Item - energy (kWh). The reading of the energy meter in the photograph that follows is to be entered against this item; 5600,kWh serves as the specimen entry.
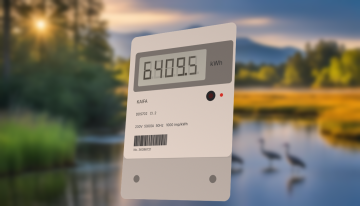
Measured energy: 6409.5,kWh
